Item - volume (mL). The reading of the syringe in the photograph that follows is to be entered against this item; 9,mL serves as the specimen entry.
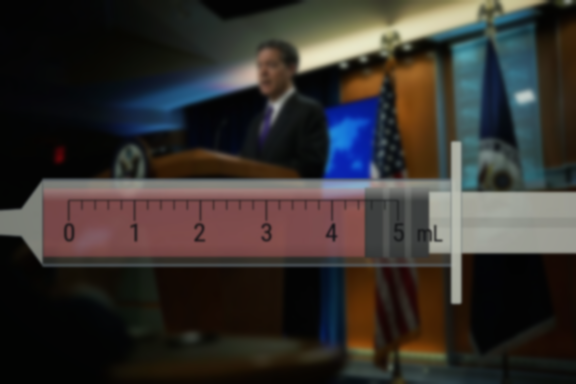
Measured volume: 4.5,mL
